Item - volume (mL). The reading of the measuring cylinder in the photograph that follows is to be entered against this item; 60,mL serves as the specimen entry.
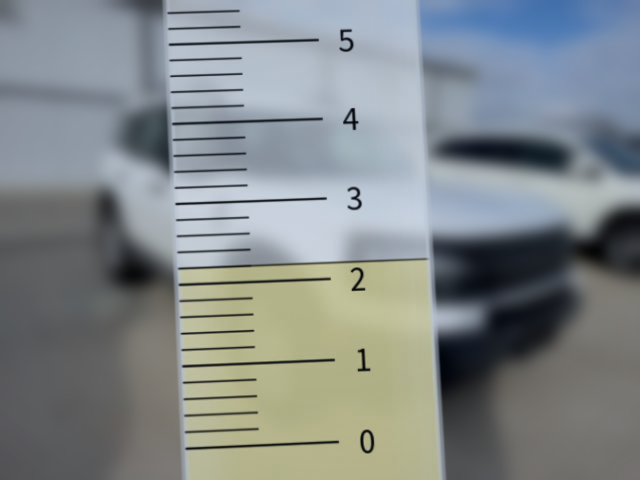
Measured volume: 2.2,mL
